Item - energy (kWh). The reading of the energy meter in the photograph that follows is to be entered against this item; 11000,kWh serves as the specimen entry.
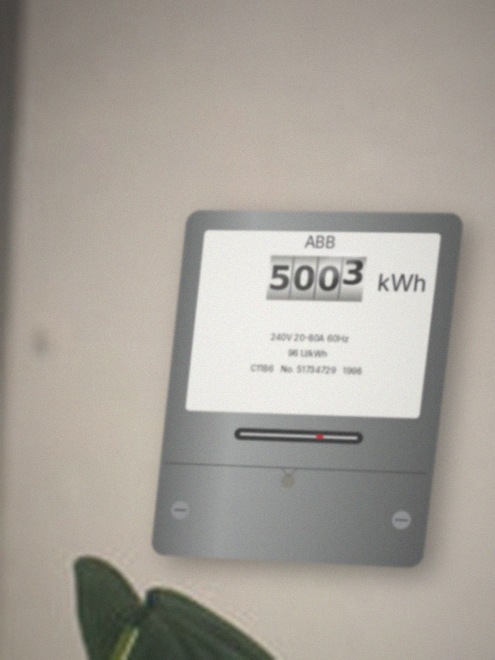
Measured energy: 5003,kWh
